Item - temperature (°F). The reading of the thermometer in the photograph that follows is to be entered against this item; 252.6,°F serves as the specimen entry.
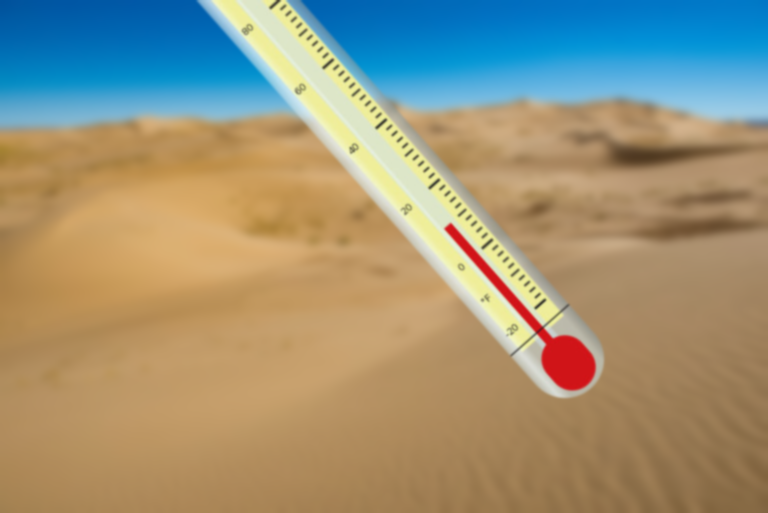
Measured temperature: 10,°F
